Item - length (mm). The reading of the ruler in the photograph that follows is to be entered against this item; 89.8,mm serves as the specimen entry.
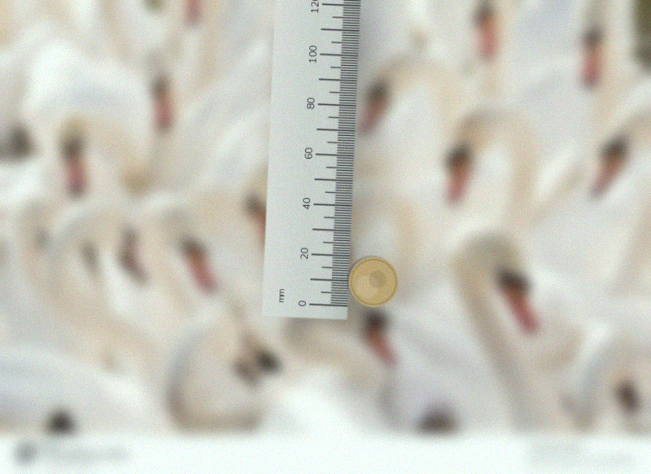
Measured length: 20,mm
